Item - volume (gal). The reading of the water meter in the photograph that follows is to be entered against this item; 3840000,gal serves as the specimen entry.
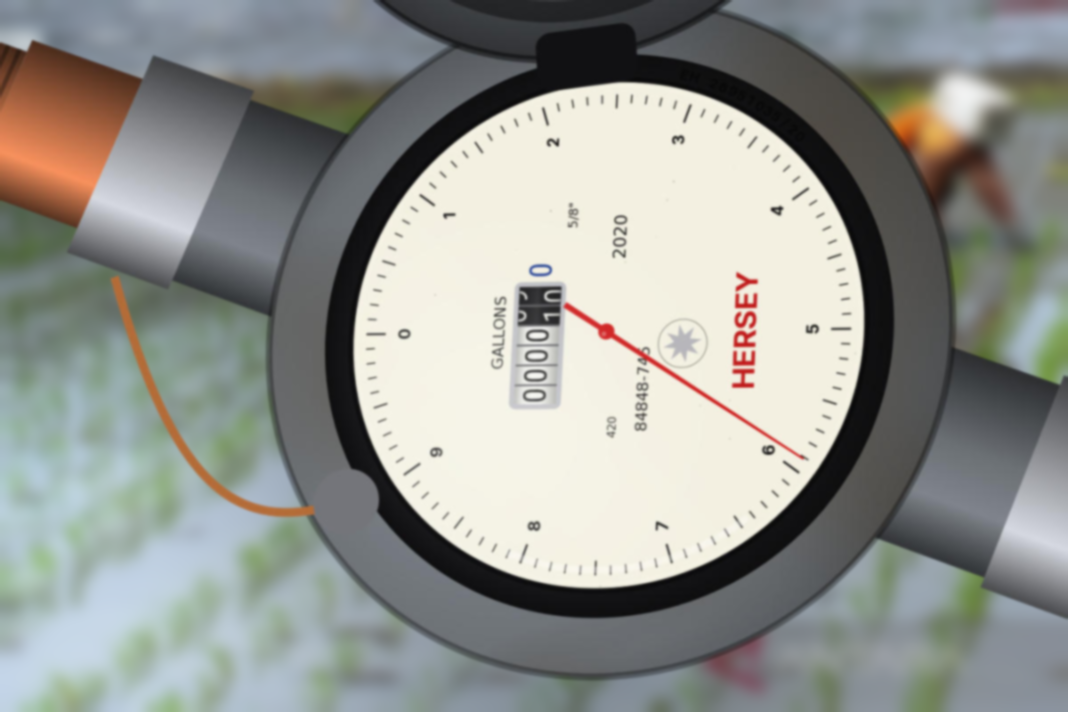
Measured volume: 95.9,gal
